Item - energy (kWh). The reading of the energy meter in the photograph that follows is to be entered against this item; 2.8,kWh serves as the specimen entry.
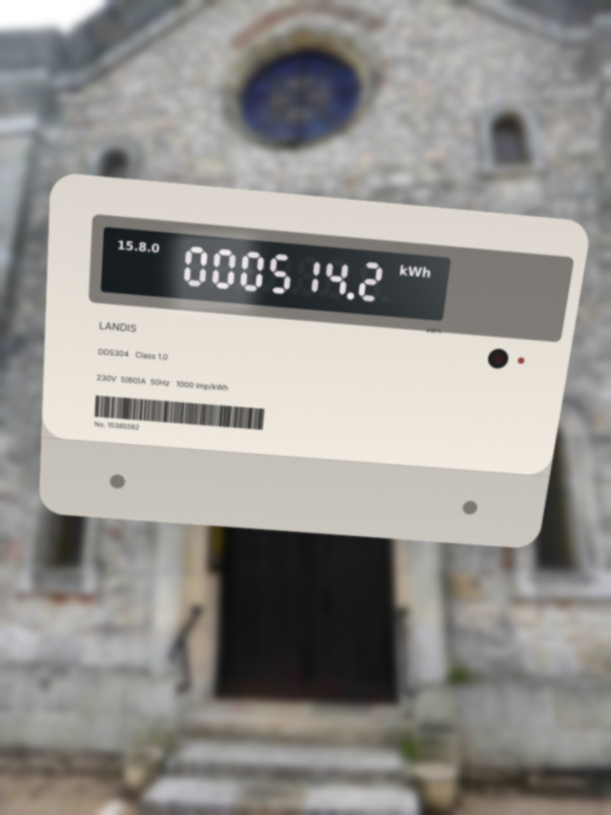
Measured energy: 514.2,kWh
